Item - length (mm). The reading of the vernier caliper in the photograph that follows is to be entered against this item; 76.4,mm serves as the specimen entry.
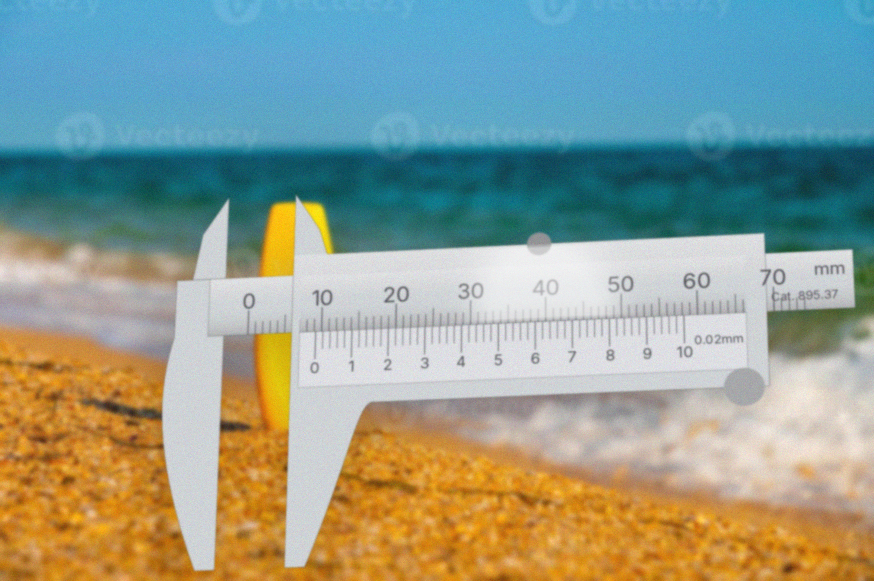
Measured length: 9.2,mm
